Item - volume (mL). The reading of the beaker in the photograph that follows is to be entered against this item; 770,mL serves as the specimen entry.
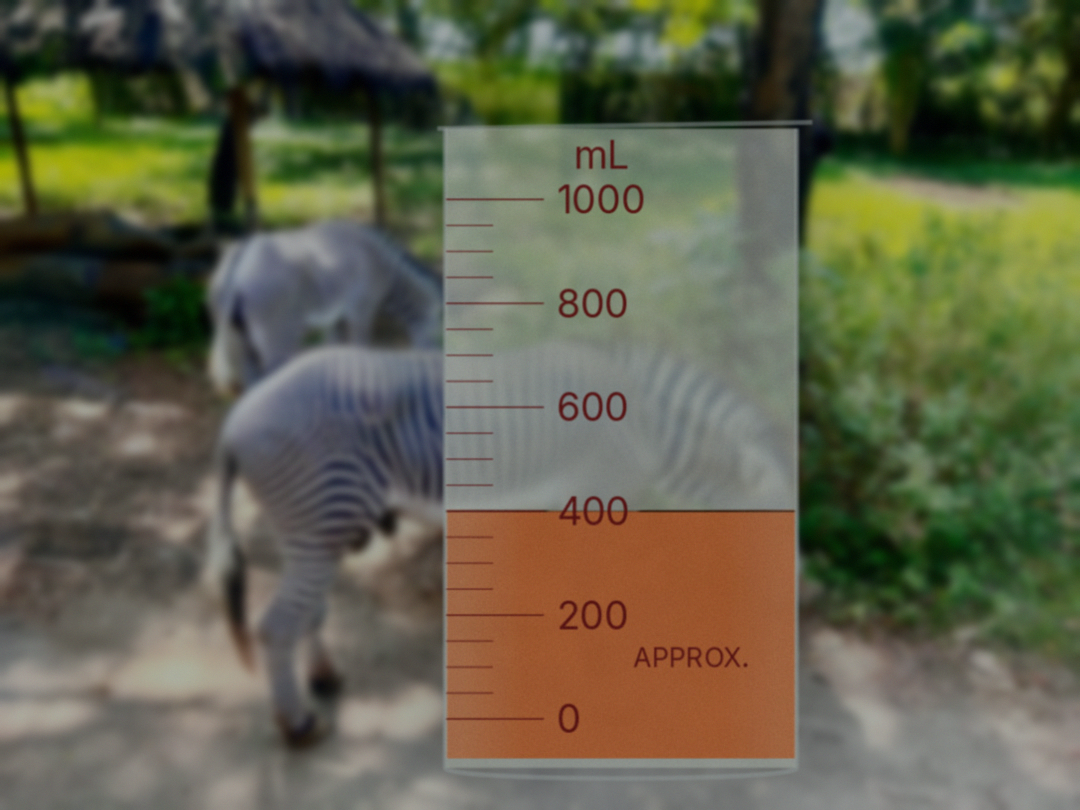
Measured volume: 400,mL
